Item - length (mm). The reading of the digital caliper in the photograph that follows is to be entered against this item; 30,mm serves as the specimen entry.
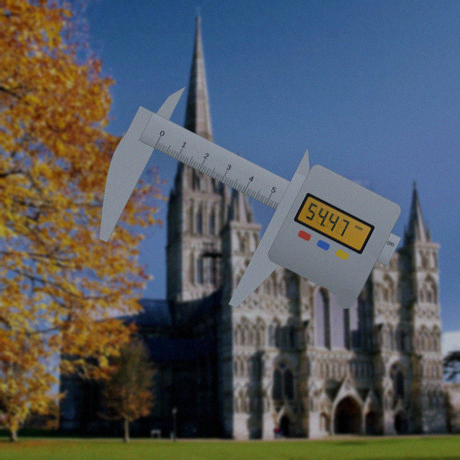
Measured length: 54.47,mm
